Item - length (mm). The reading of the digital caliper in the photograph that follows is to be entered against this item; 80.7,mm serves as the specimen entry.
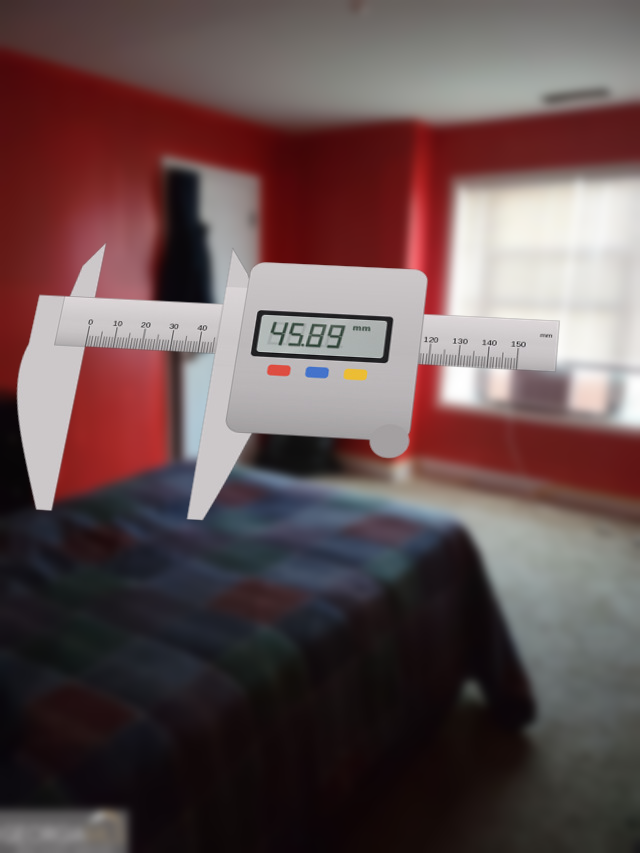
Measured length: 45.89,mm
